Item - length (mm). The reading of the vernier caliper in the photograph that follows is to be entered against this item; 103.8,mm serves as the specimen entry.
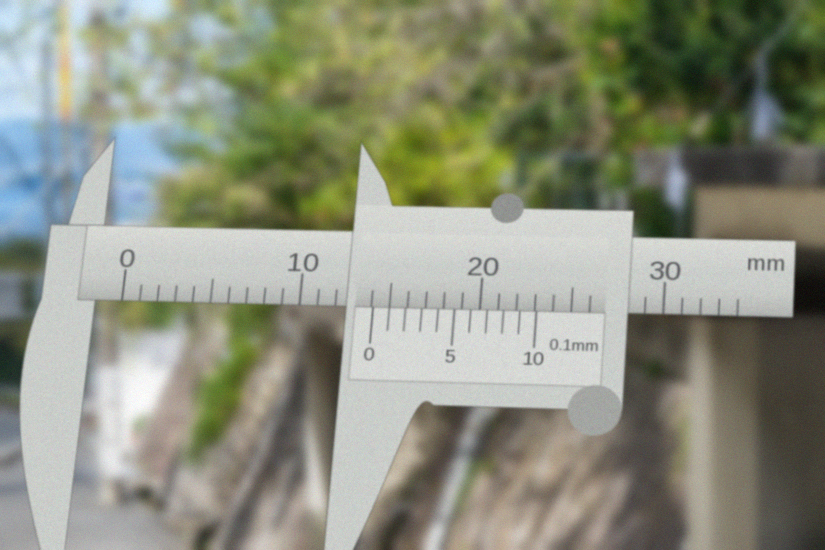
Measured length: 14.1,mm
